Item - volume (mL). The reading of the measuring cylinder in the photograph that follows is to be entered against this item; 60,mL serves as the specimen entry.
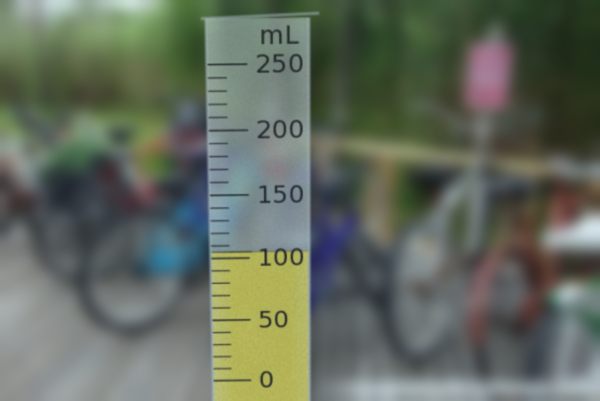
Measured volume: 105,mL
